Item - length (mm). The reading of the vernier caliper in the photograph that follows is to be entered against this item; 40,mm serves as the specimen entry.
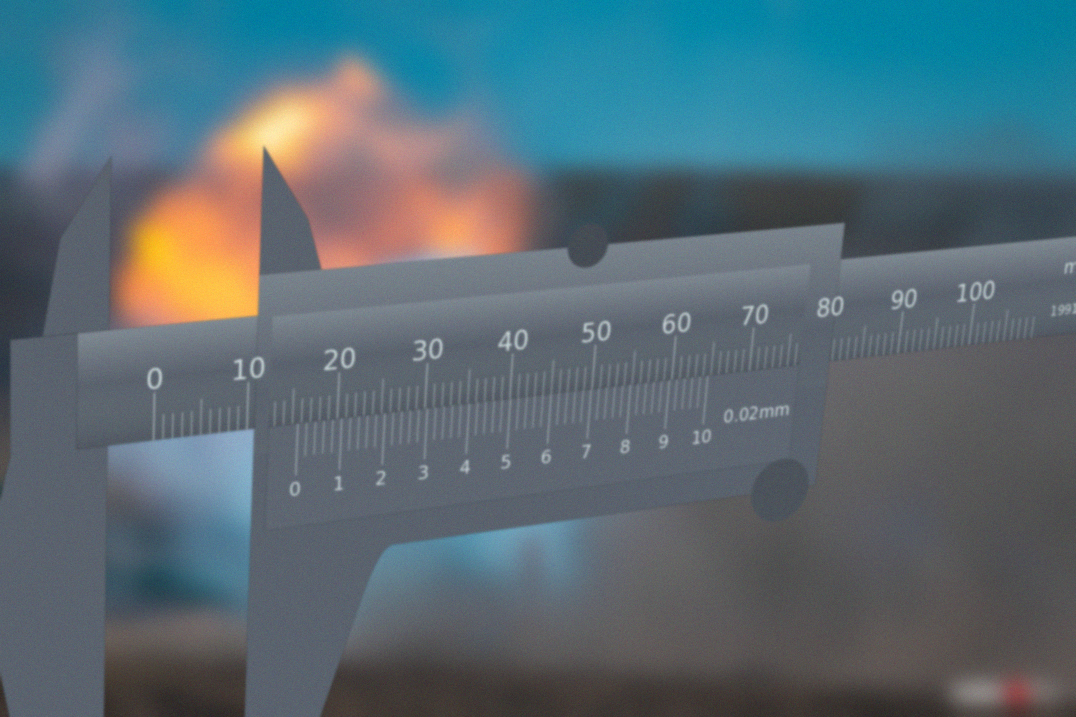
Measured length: 15.6,mm
